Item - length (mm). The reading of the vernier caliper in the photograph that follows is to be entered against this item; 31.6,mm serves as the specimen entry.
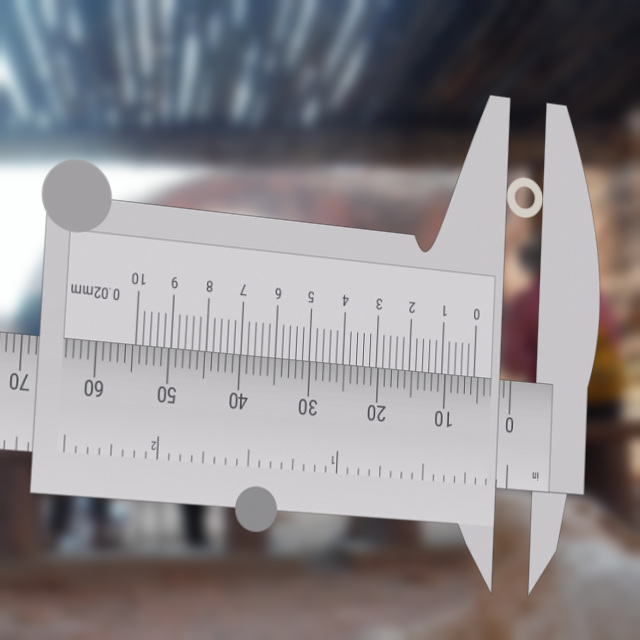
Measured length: 5.6,mm
